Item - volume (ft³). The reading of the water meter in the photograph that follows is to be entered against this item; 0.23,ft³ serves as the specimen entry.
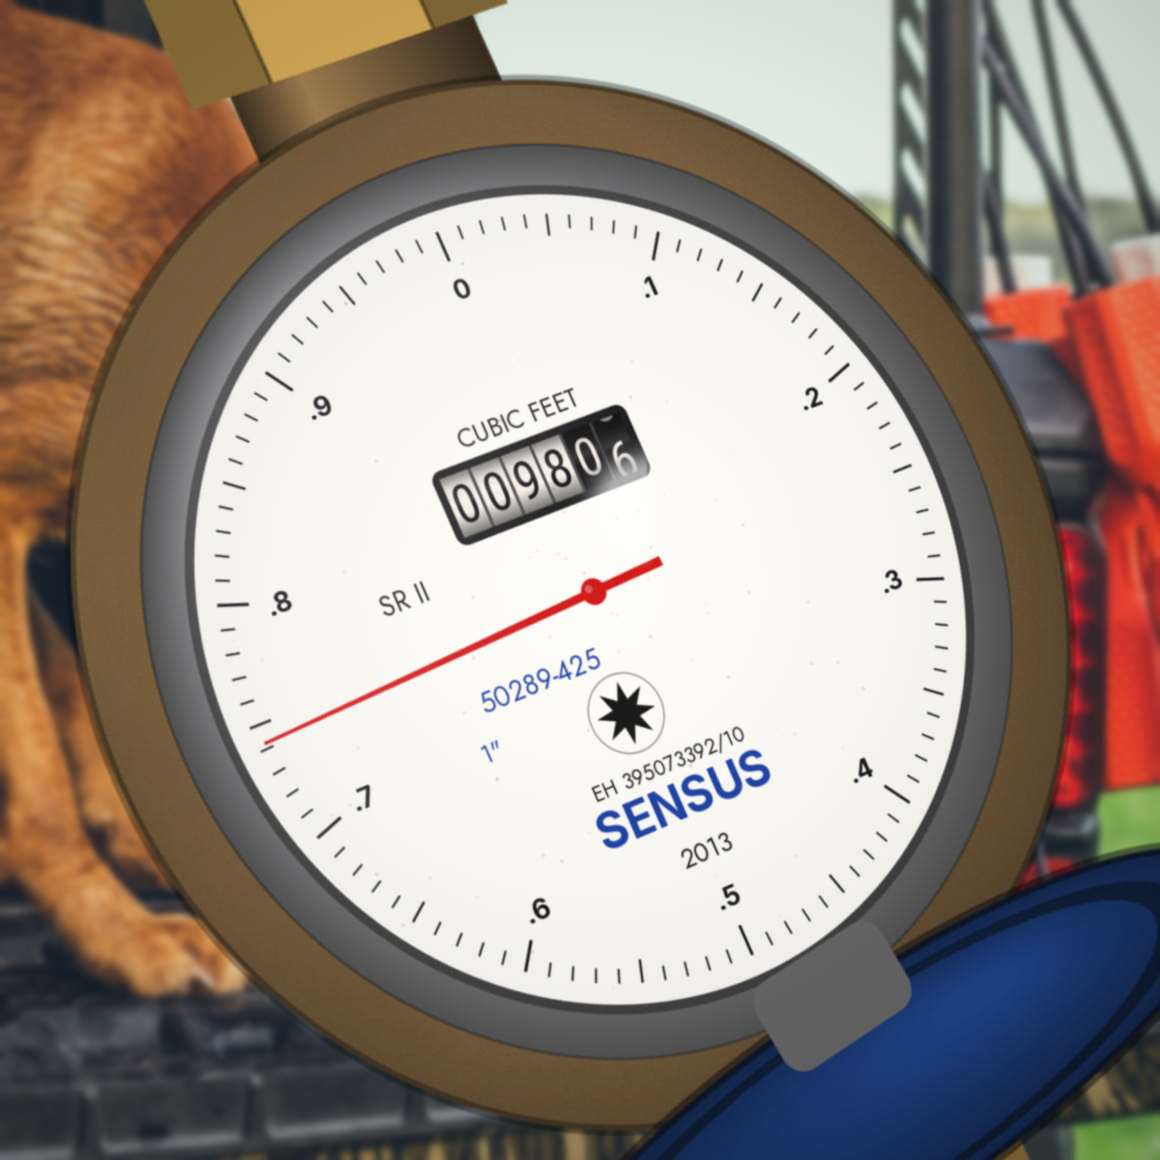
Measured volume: 9805.74,ft³
